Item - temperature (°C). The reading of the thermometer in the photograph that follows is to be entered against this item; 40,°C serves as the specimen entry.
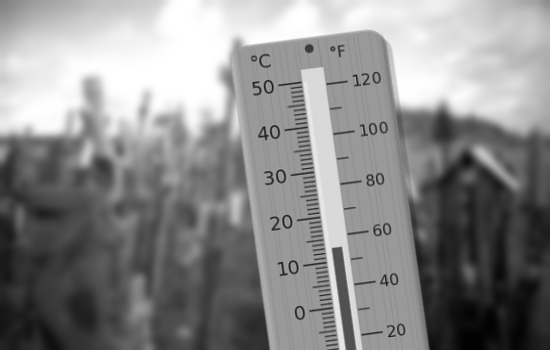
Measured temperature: 13,°C
